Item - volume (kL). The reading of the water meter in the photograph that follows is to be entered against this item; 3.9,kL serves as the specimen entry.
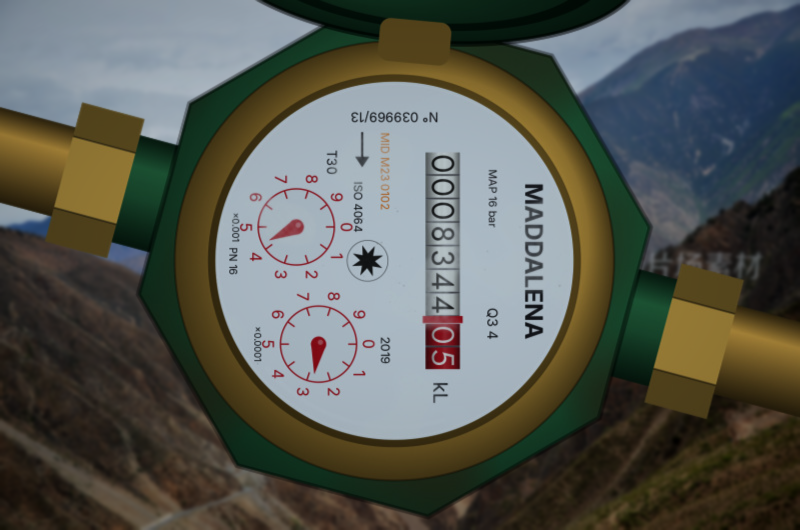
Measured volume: 8344.0542,kL
